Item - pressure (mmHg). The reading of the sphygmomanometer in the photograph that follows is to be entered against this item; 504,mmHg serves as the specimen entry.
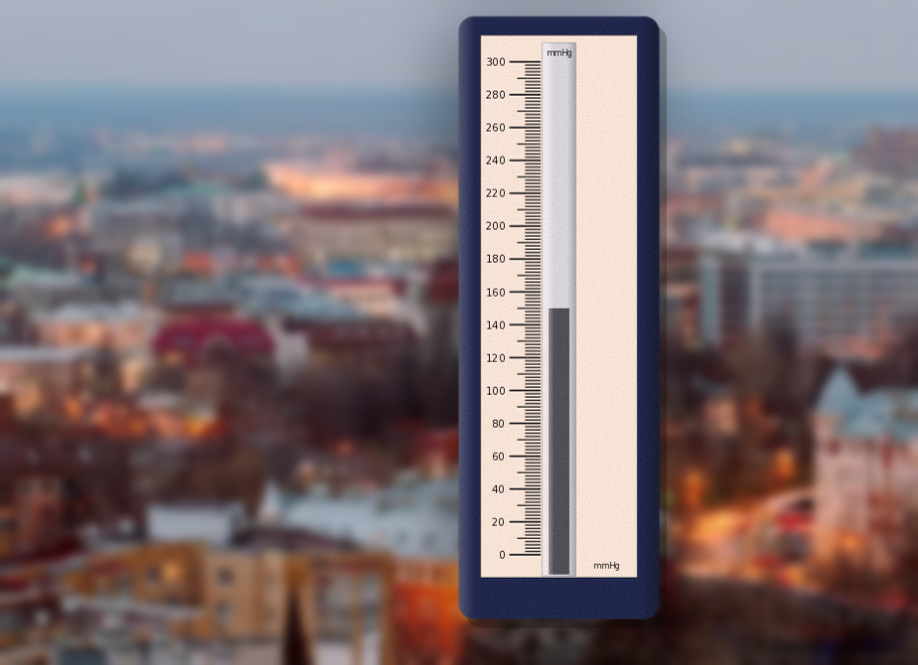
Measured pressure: 150,mmHg
